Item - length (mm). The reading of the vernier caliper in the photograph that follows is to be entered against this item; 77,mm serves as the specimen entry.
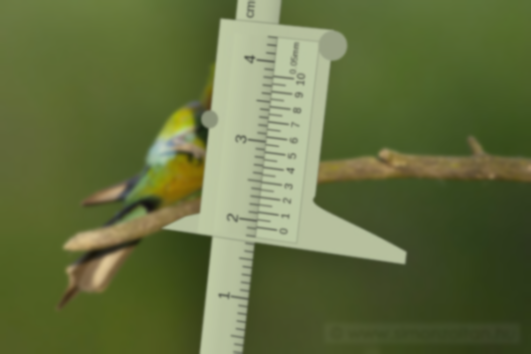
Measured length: 19.2,mm
